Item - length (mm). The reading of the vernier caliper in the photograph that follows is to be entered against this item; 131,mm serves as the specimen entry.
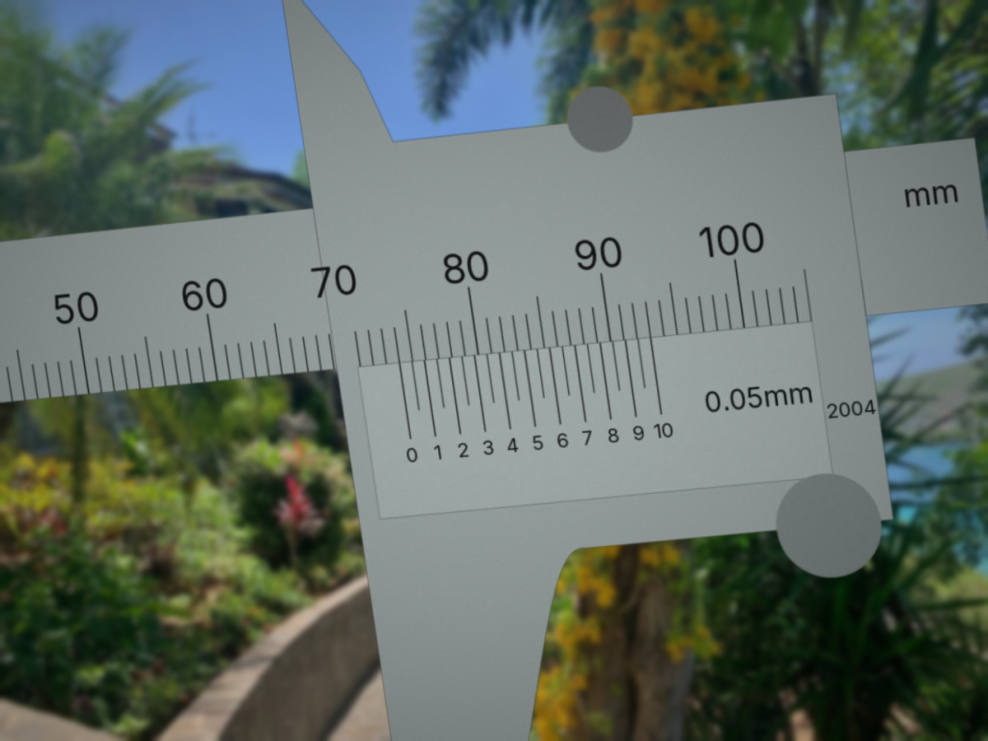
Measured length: 74.0,mm
